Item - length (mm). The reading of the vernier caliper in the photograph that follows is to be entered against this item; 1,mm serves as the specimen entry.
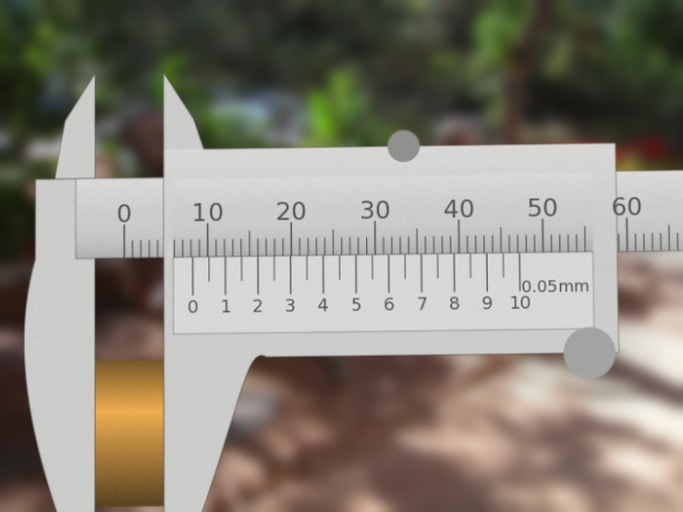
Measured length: 8.2,mm
